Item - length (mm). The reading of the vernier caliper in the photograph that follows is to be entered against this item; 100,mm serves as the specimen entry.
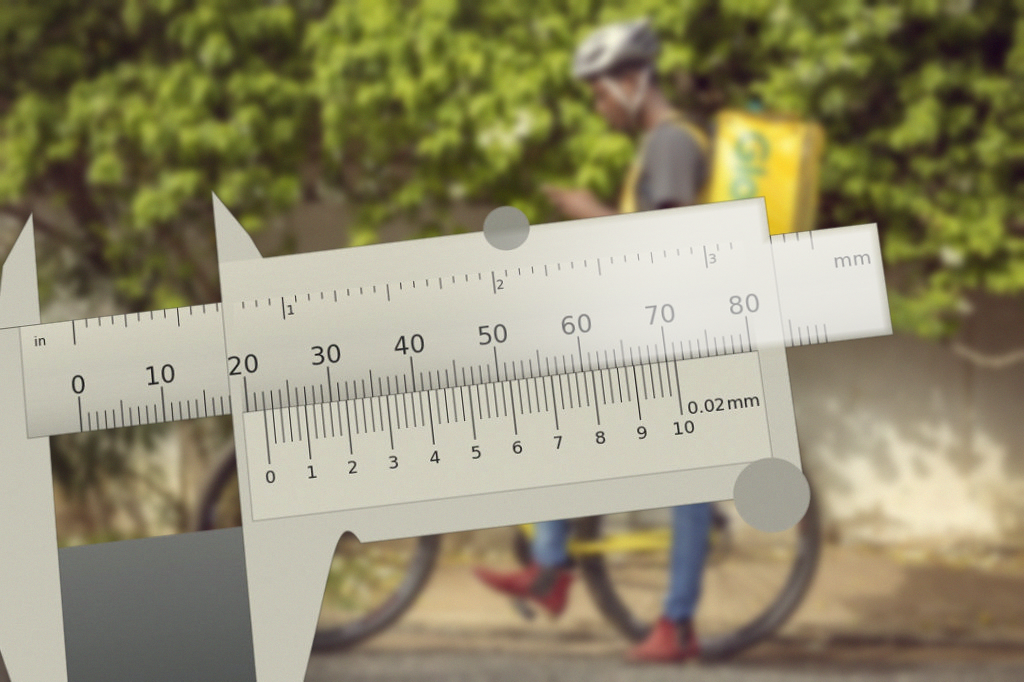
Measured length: 22.0,mm
